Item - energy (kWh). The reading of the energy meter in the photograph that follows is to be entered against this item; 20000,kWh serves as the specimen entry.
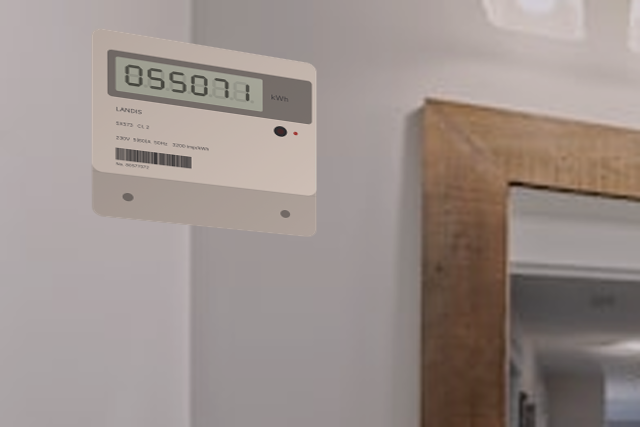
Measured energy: 55071,kWh
